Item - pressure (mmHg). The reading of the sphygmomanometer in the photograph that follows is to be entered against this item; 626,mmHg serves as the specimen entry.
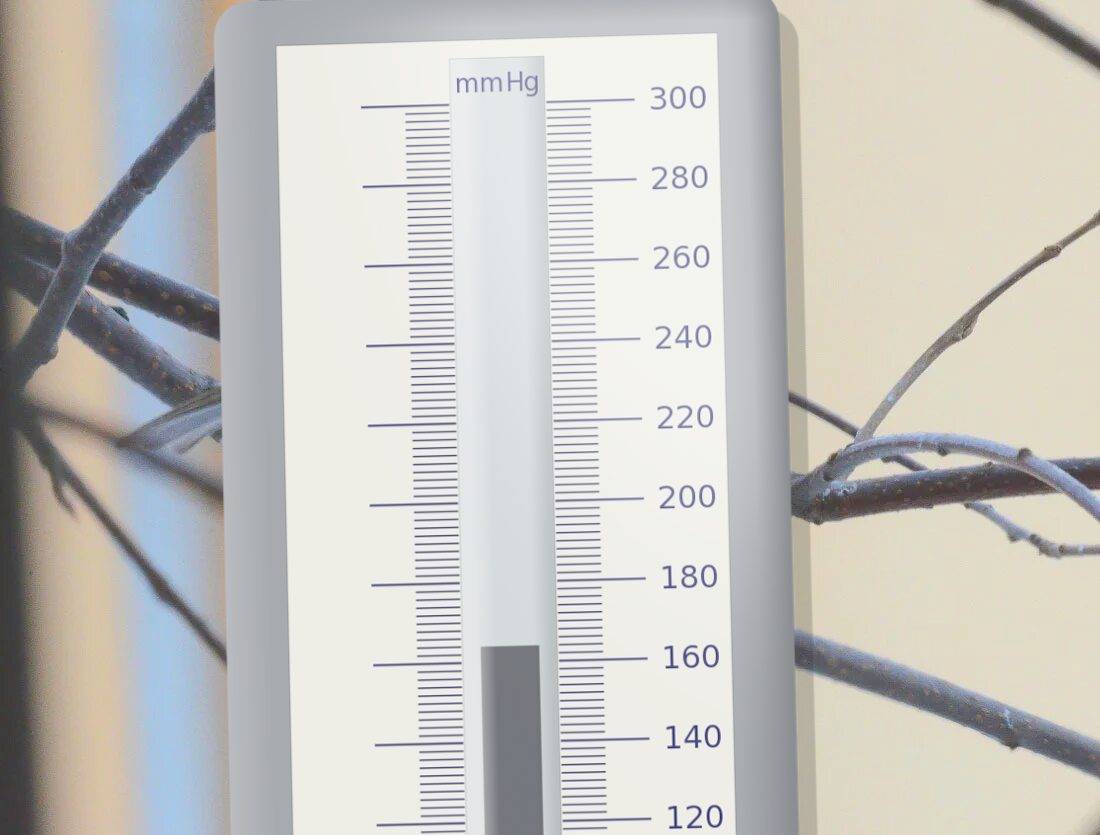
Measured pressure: 164,mmHg
